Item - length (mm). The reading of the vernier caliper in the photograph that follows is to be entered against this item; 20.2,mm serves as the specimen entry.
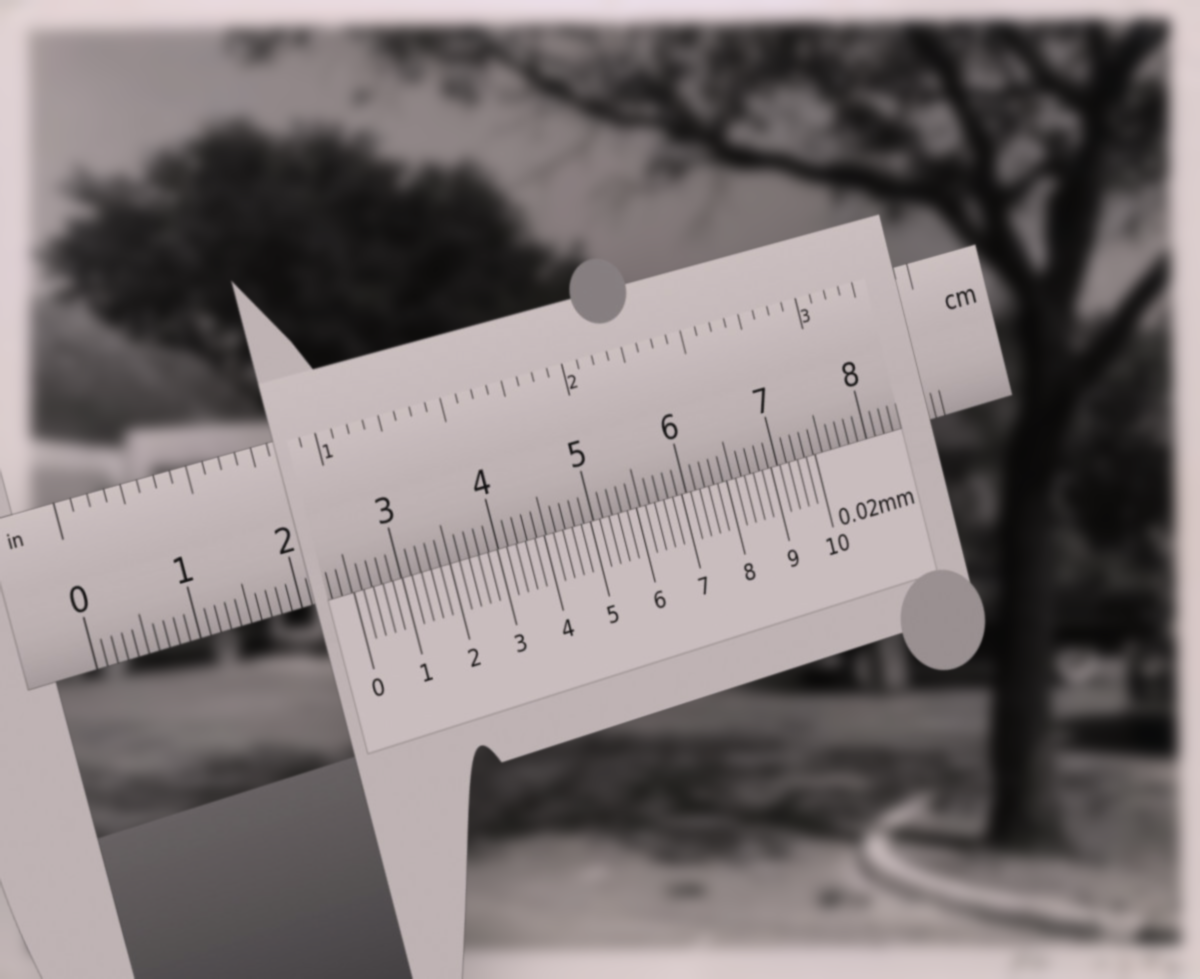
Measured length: 25.2,mm
